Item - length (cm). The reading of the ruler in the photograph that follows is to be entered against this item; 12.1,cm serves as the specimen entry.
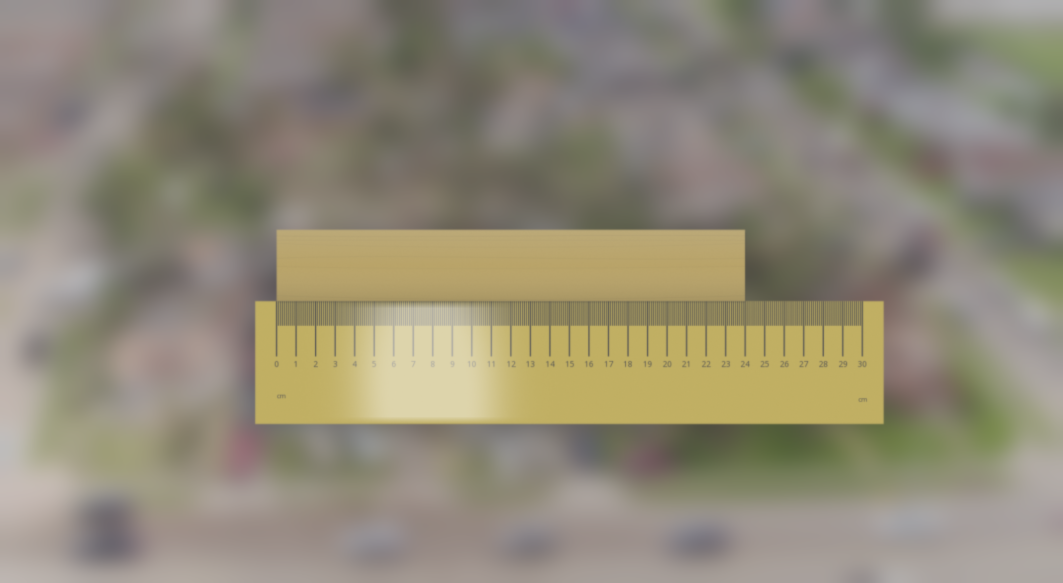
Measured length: 24,cm
